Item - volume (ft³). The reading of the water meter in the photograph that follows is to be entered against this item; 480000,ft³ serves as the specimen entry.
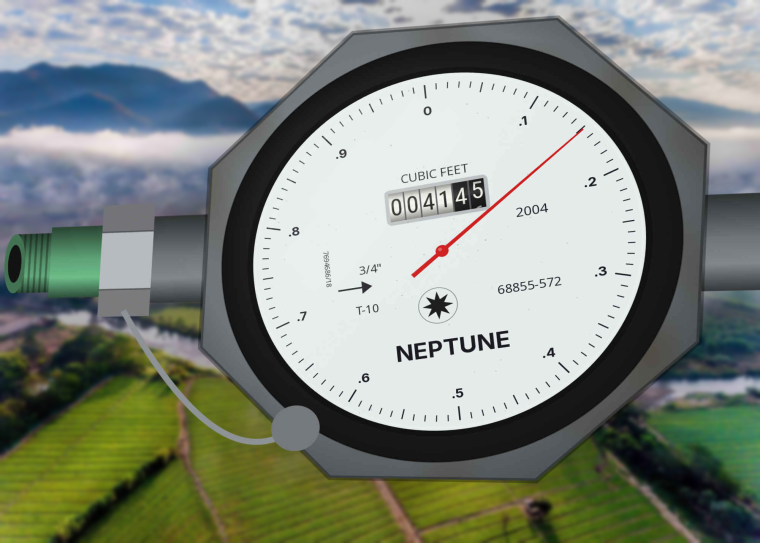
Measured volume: 4145.15,ft³
